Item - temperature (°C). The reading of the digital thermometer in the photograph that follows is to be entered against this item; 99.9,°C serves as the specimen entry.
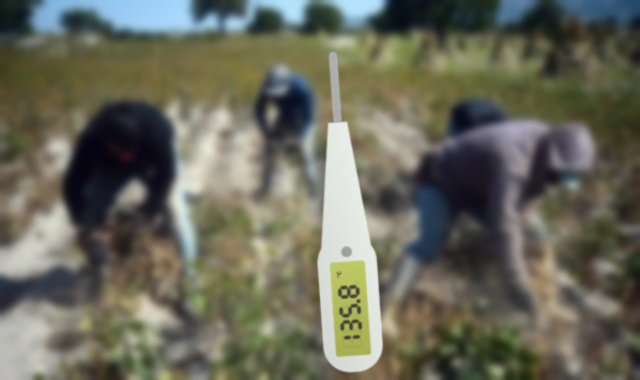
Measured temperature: 135.8,°C
